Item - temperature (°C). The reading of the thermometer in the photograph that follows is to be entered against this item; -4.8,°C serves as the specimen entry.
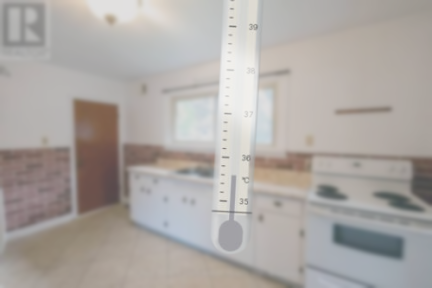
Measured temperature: 35.6,°C
